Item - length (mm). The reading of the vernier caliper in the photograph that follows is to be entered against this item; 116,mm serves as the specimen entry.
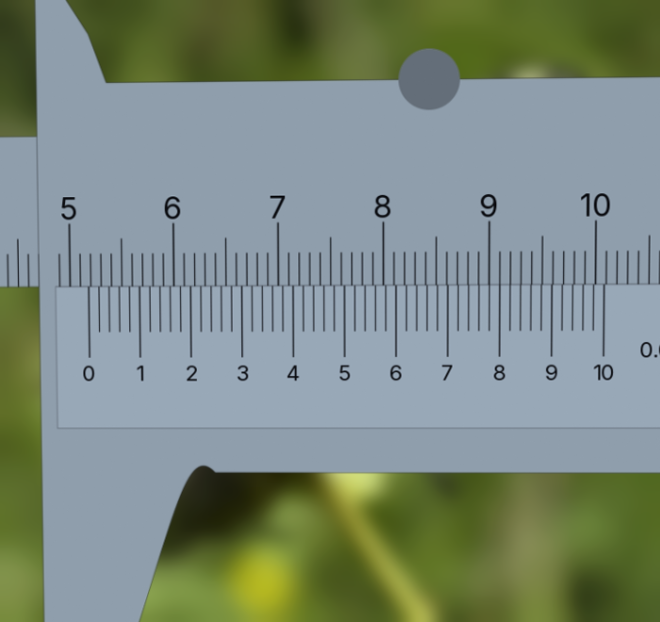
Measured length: 51.8,mm
